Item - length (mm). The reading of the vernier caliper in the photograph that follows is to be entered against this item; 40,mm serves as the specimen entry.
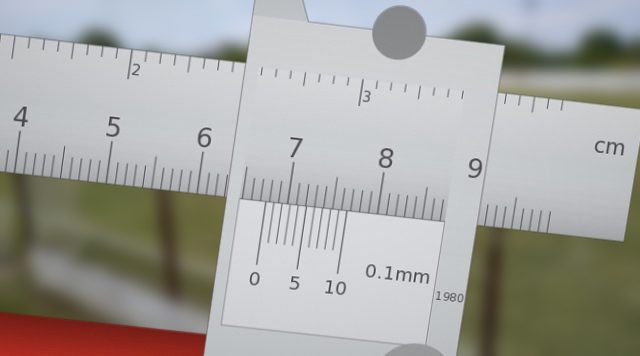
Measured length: 67.6,mm
